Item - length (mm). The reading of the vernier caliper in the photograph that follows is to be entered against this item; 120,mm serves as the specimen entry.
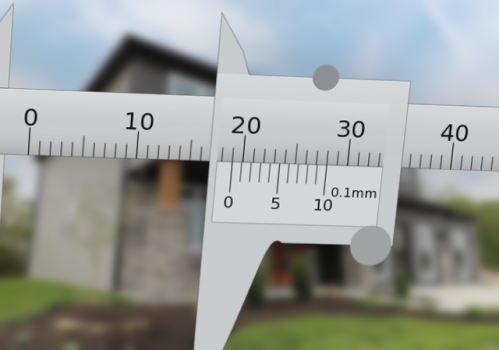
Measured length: 19.0,mm
